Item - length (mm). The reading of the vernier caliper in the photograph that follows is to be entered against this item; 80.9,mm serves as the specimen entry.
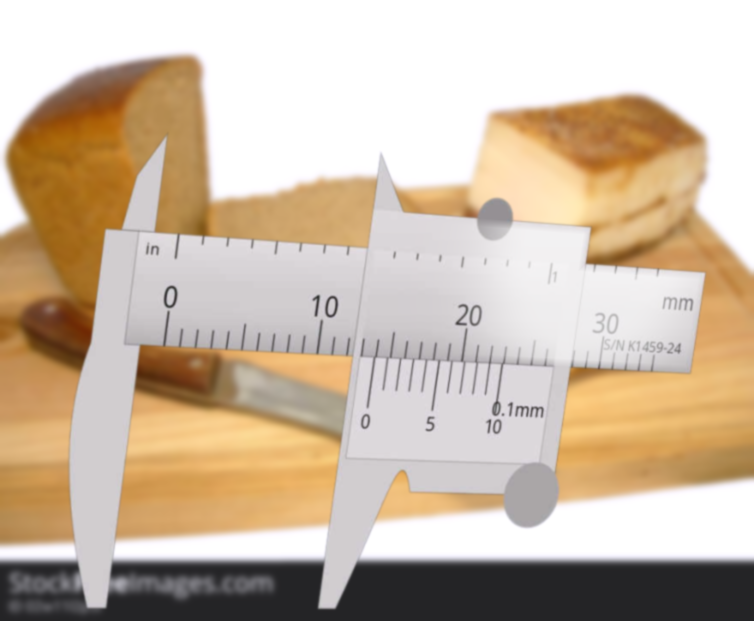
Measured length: 13.9,mm
